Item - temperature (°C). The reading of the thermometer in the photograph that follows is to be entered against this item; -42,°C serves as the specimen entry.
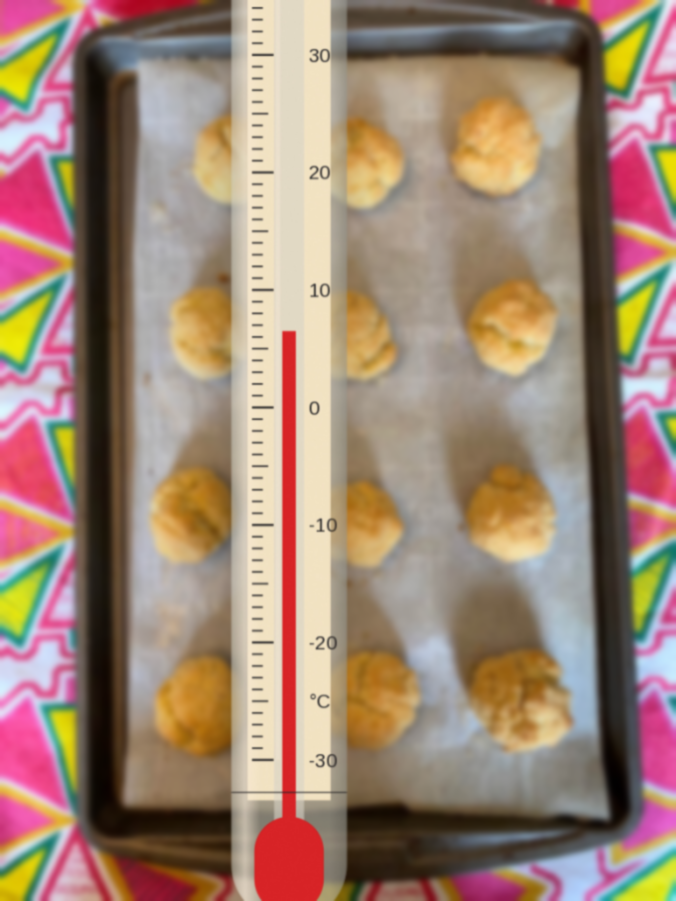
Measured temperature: 6.5,°C
